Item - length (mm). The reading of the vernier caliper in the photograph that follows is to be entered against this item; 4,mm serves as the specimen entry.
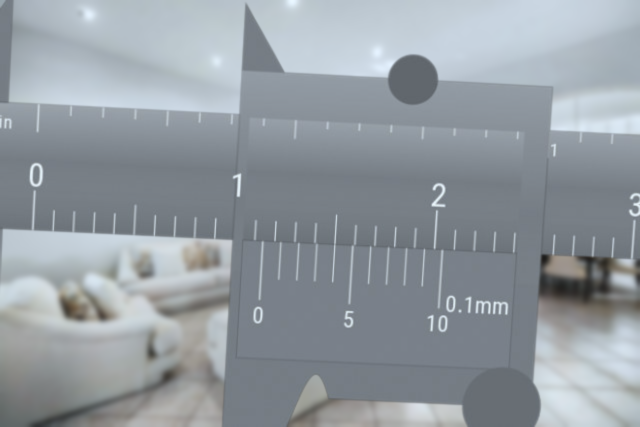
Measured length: 11.4,mm
